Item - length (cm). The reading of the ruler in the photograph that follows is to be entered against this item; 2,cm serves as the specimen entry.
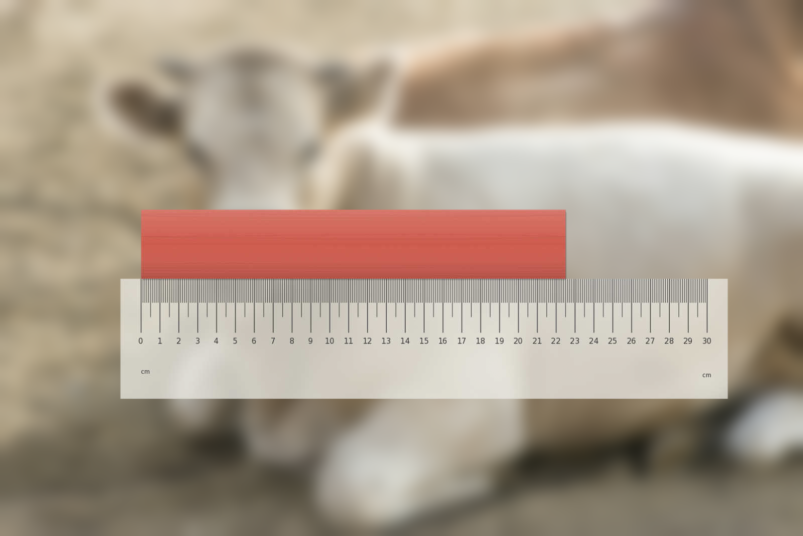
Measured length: 22.5,cm
